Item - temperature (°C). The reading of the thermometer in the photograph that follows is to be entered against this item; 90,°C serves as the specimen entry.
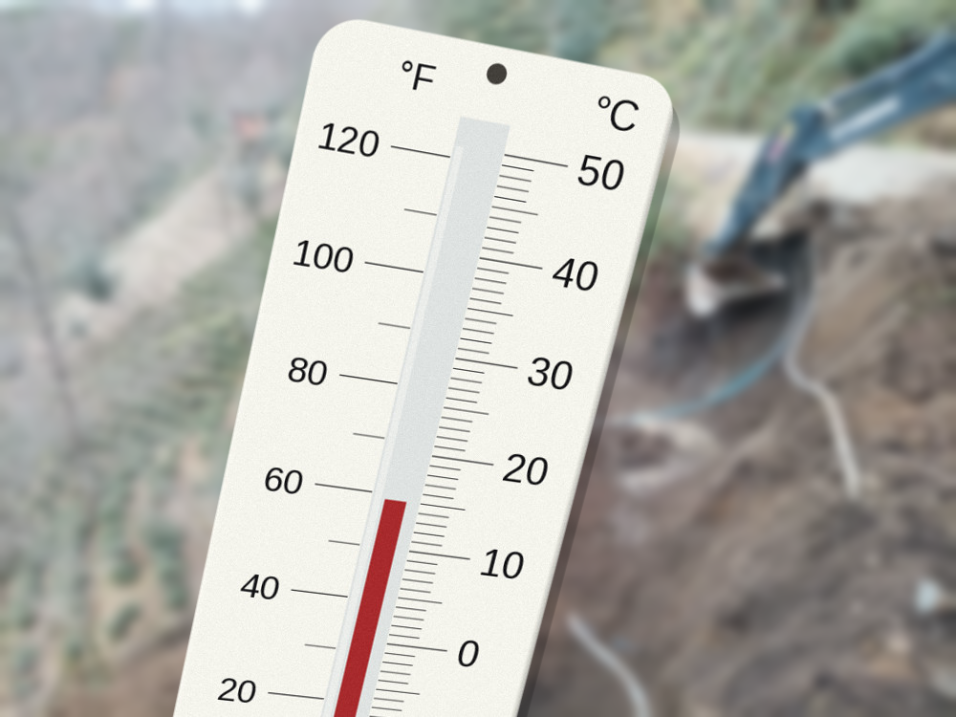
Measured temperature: 15,°C
